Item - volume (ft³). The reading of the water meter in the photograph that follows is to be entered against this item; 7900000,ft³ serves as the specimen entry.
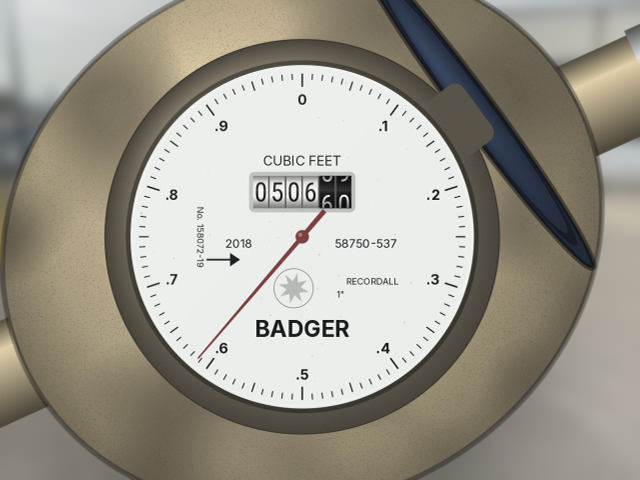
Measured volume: 50659.61,ft³
